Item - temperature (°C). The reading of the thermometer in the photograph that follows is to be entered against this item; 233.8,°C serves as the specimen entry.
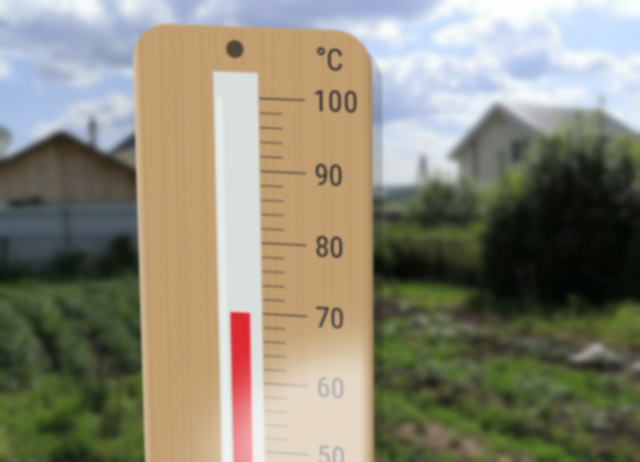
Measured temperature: 70,°C
